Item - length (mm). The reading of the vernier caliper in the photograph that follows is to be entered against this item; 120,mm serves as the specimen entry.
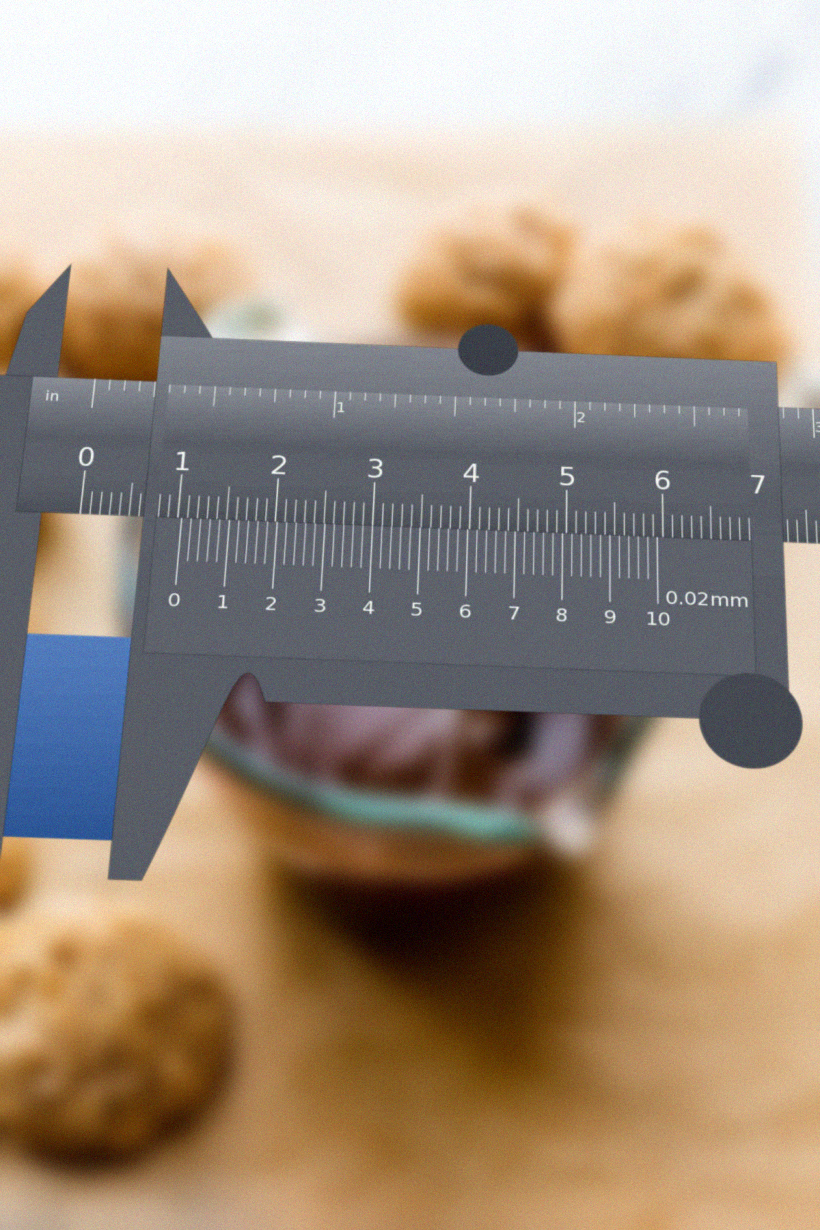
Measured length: 10.4,mm
